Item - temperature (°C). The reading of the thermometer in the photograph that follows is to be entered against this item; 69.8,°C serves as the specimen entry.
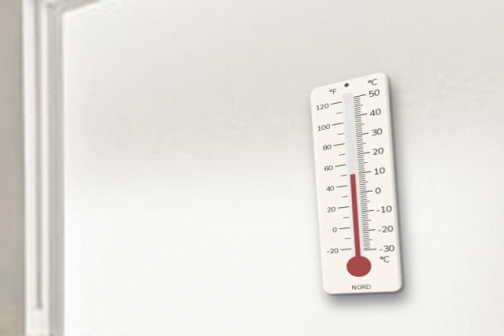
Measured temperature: 10,°C
